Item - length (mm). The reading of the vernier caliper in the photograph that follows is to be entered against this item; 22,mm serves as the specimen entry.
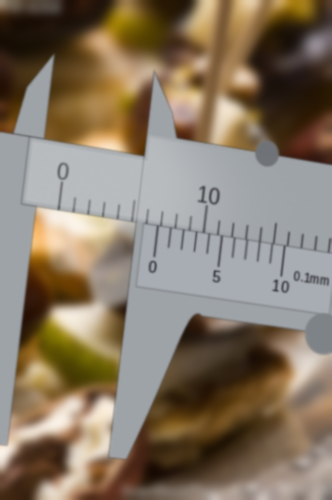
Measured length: 6.8,mm
